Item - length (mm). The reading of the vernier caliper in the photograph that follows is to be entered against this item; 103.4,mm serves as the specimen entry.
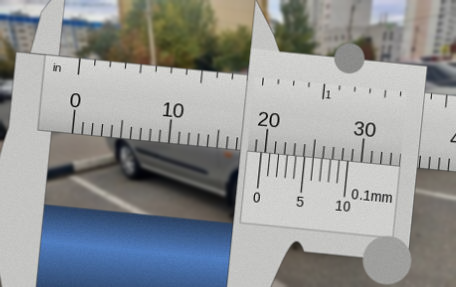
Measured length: 19.6,mm
